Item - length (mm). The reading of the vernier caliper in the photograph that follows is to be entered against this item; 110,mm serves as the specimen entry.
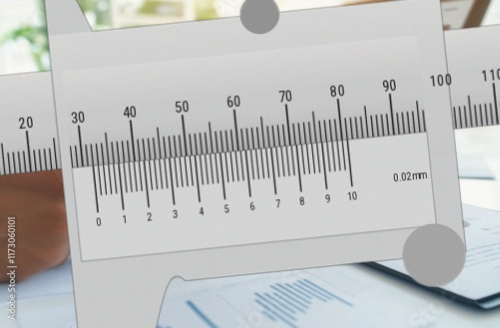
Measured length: 32.0,mm
